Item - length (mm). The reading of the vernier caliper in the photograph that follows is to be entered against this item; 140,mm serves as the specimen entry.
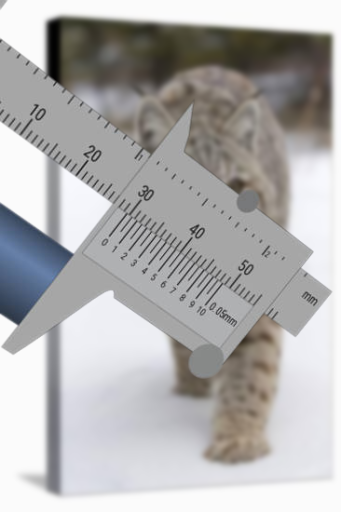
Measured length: 29.6,mm
